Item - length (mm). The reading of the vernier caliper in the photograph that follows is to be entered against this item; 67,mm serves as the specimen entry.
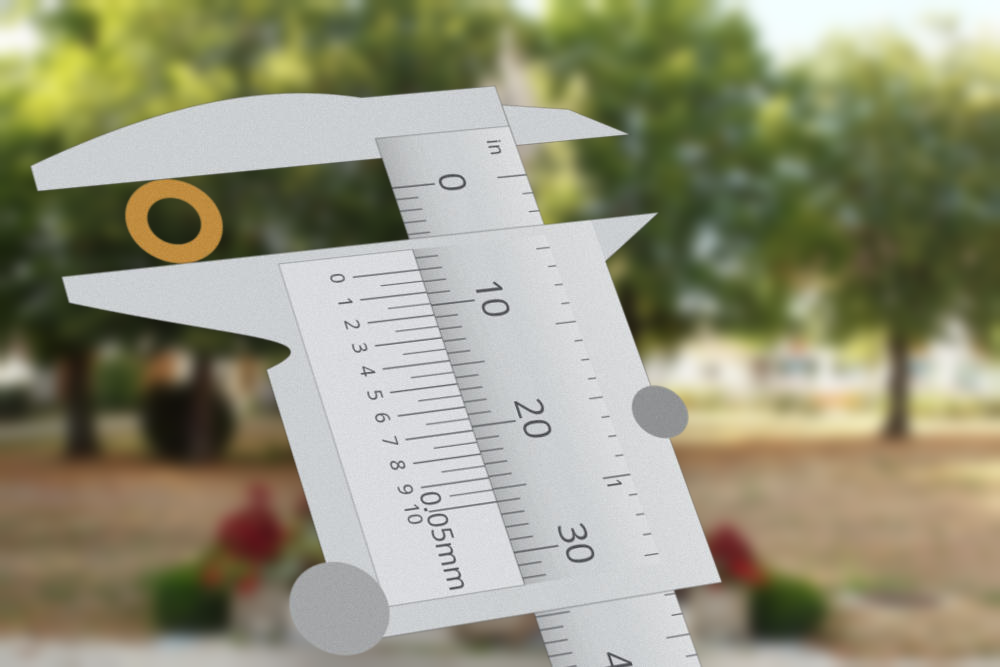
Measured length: 7.0,mm
